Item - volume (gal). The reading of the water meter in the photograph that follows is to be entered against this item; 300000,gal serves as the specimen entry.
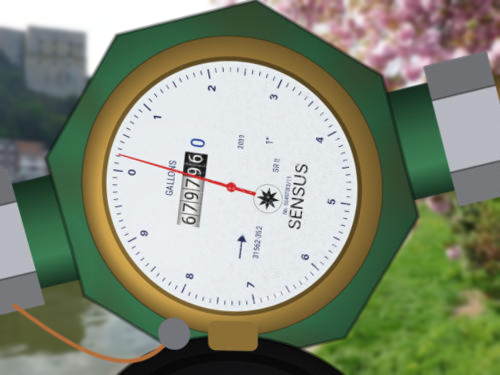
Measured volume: 6797960.2,gal
